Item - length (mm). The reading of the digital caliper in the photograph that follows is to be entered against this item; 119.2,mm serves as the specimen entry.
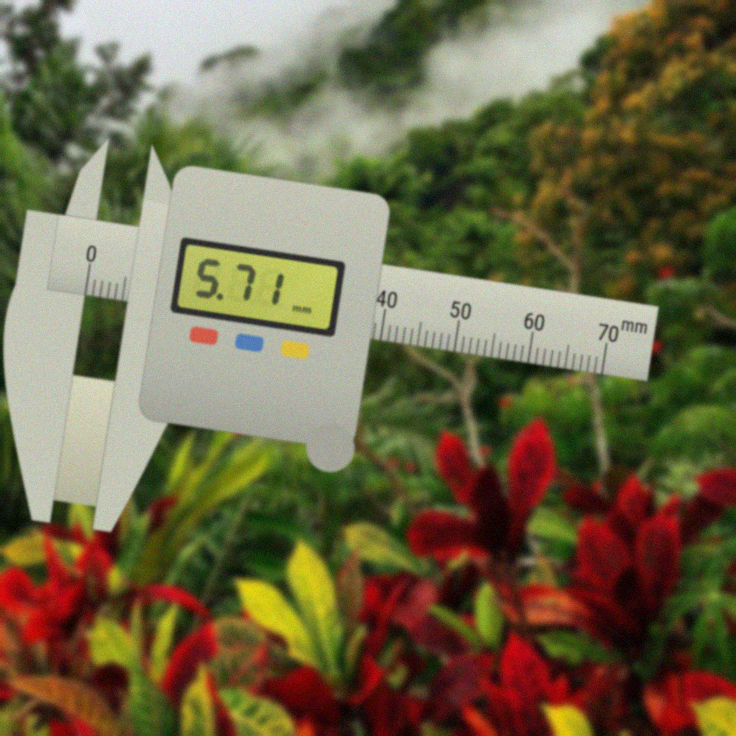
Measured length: 5.71,mm
